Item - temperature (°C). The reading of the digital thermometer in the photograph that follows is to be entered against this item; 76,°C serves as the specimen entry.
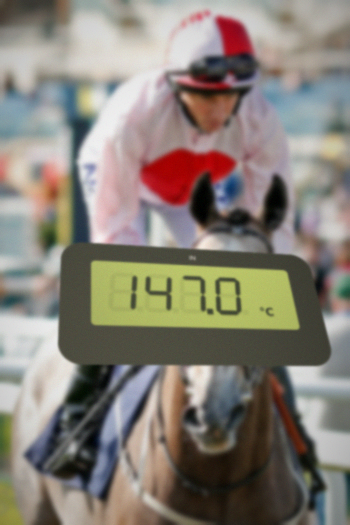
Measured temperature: 147.0,°C
